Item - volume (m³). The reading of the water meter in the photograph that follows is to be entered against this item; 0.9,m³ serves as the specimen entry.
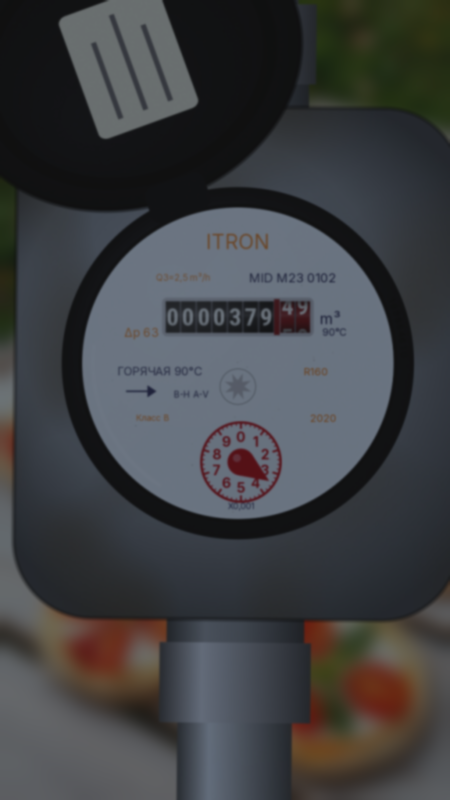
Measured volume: 379.493,m³
